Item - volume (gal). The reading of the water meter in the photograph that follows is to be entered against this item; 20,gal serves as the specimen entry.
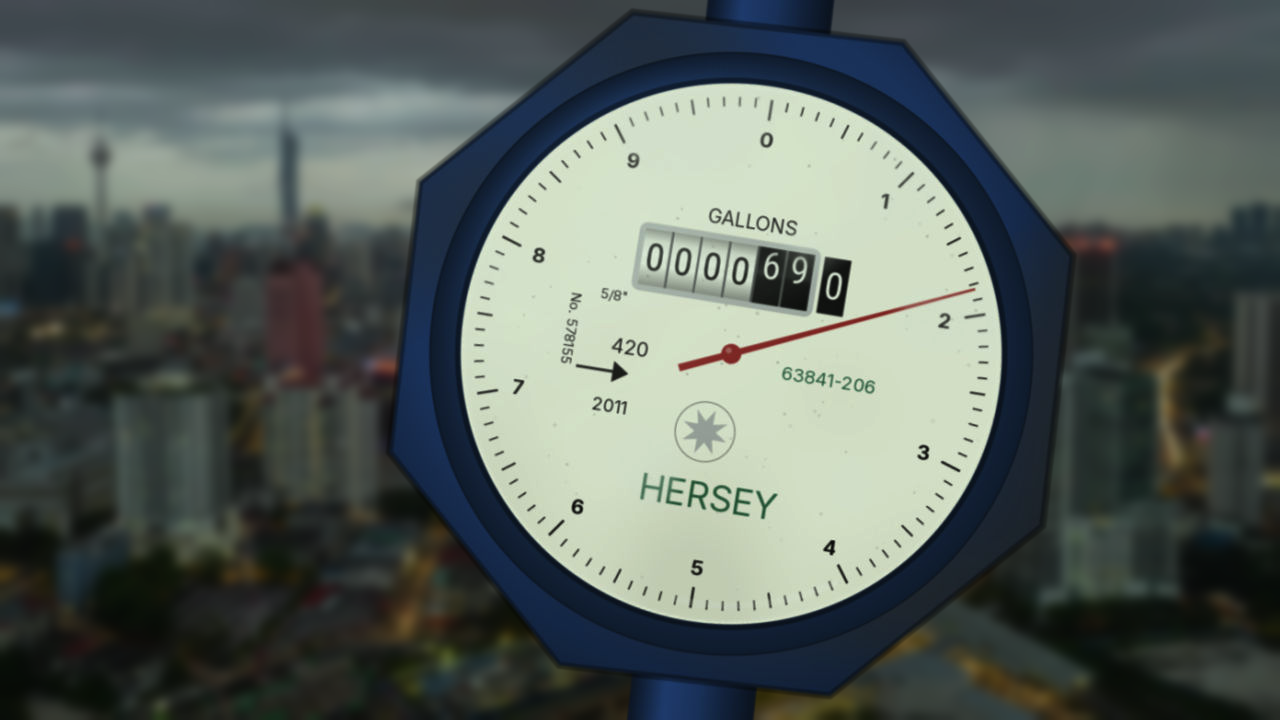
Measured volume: 691.8,gal
